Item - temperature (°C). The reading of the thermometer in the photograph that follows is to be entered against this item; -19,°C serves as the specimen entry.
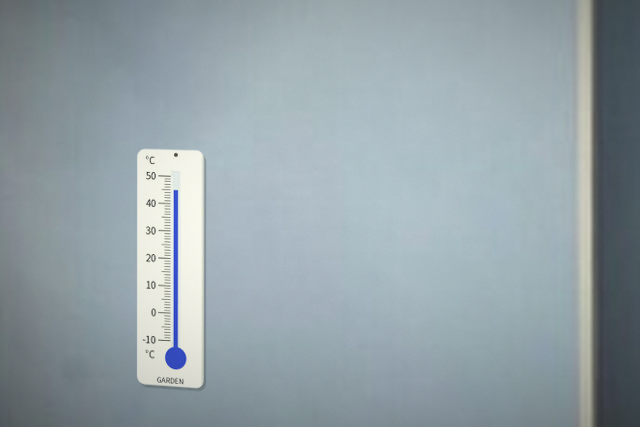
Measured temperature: 45,°C
